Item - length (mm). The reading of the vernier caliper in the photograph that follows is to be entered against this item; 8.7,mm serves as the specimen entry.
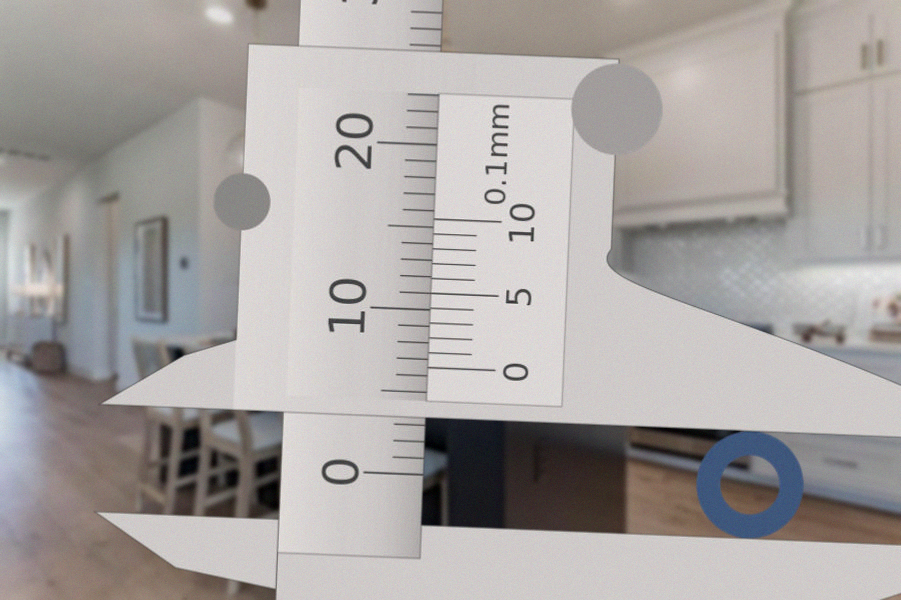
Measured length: 6.5,mm
